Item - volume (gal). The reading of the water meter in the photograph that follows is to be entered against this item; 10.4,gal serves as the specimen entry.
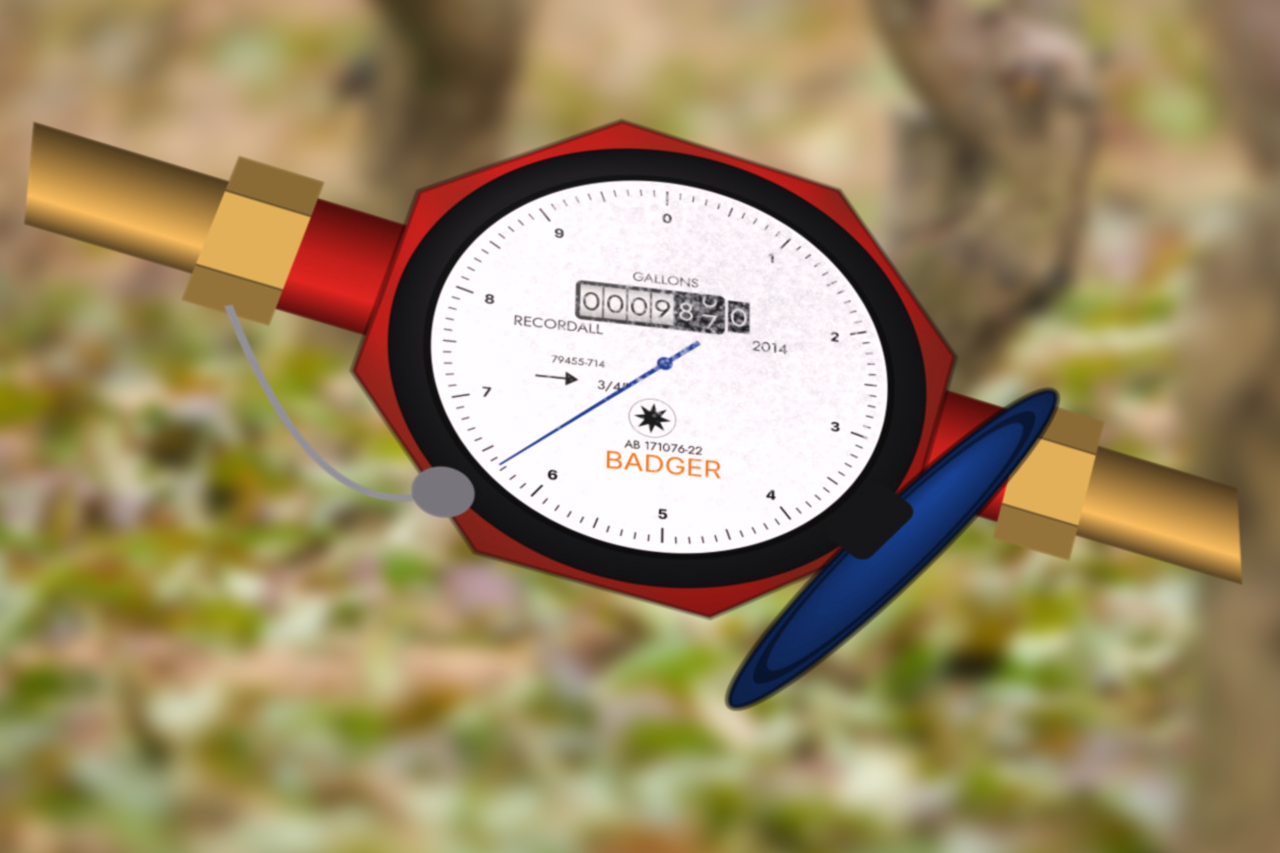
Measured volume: 9866.3,gal
